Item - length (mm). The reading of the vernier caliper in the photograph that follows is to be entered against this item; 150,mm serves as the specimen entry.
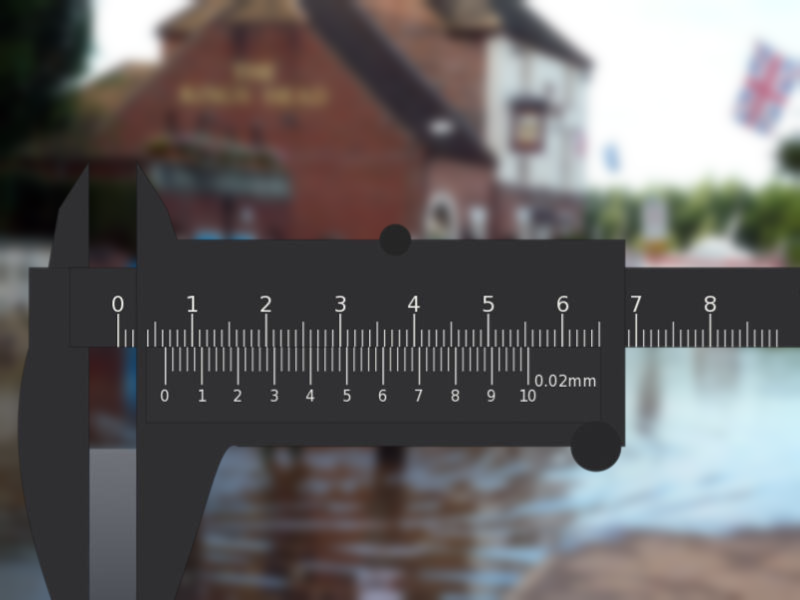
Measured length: 6.4,mm
